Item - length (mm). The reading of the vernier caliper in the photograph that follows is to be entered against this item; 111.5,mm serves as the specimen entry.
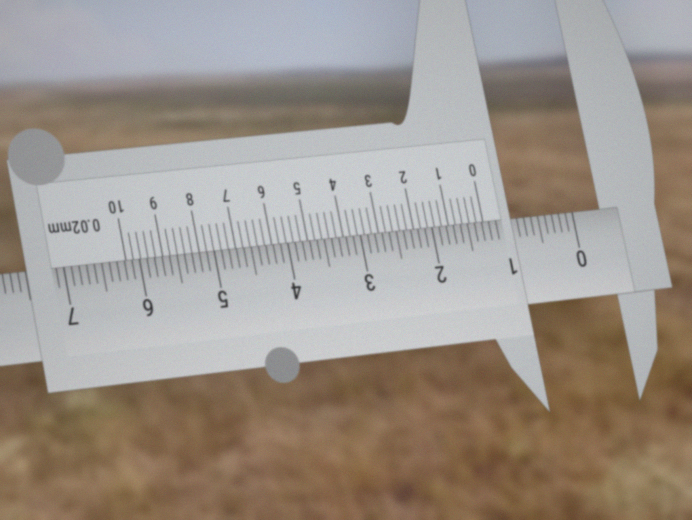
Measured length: 12.8,mm
